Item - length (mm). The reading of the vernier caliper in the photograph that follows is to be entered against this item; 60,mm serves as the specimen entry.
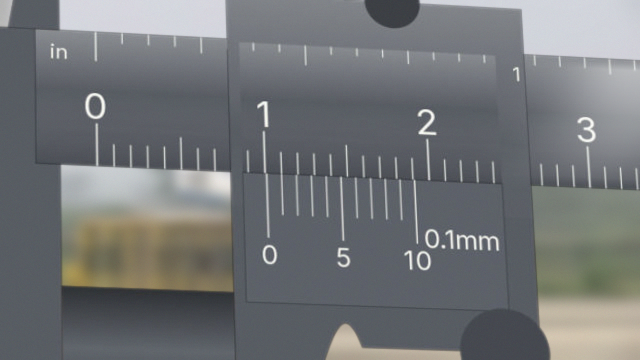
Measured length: 10.1,mm
